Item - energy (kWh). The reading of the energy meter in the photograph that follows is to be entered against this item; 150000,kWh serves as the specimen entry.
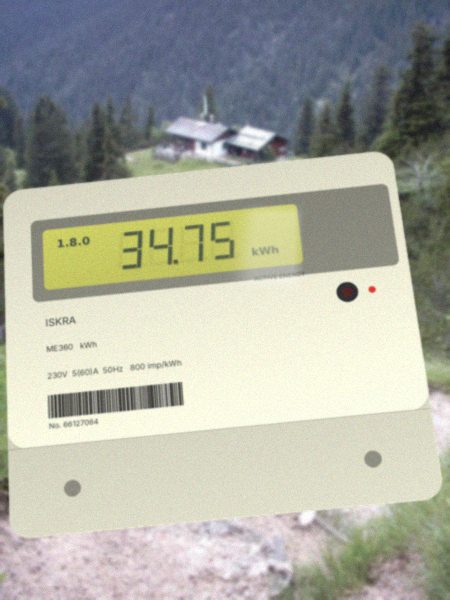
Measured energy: 34.75,kWh
